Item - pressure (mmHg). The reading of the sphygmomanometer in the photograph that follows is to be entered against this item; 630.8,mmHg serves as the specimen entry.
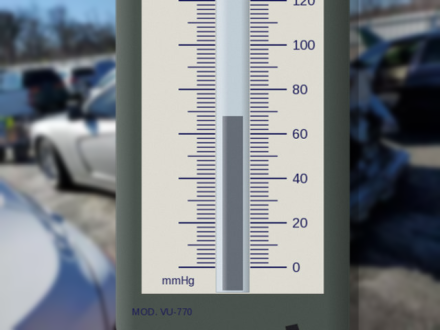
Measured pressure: 68,mmHg
